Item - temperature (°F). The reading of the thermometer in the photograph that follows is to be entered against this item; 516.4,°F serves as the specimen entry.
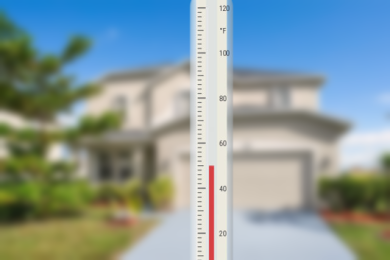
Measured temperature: 50,°F
